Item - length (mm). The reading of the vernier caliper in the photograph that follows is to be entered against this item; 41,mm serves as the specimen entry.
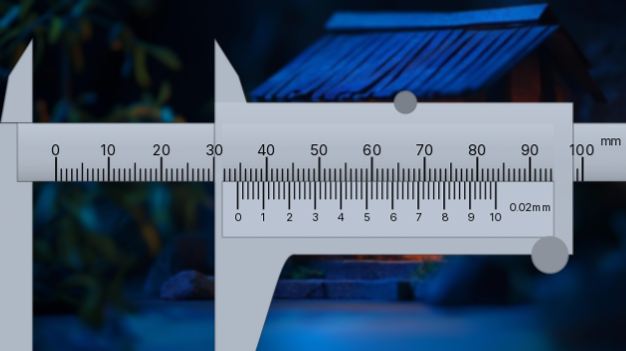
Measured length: 34.5,mm
